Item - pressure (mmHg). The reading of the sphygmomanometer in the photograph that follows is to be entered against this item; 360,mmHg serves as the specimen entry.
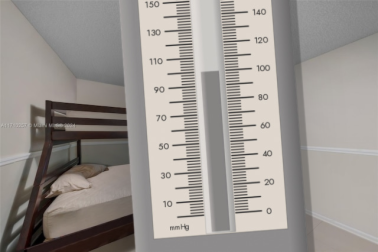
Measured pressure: 100,mmHg
